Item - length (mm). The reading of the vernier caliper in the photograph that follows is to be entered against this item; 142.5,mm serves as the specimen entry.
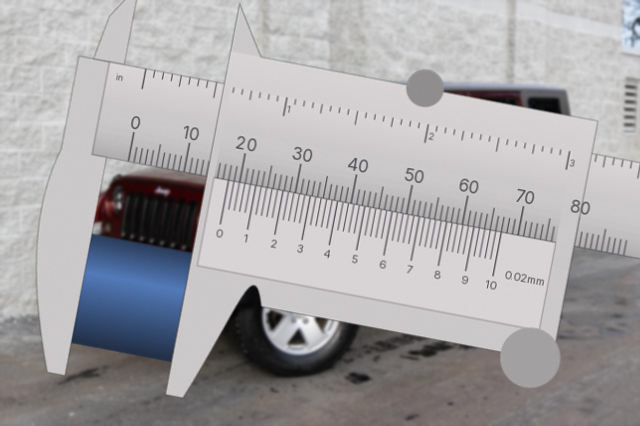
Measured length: 18.0,mm
